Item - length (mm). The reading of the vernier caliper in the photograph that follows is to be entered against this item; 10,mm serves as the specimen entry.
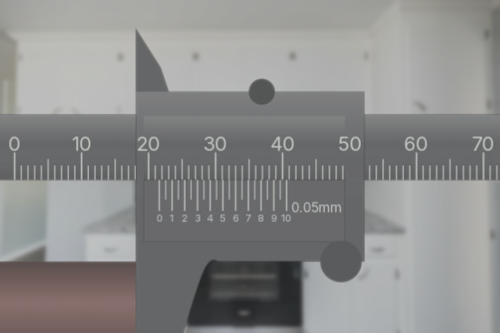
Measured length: 21.6,mm
